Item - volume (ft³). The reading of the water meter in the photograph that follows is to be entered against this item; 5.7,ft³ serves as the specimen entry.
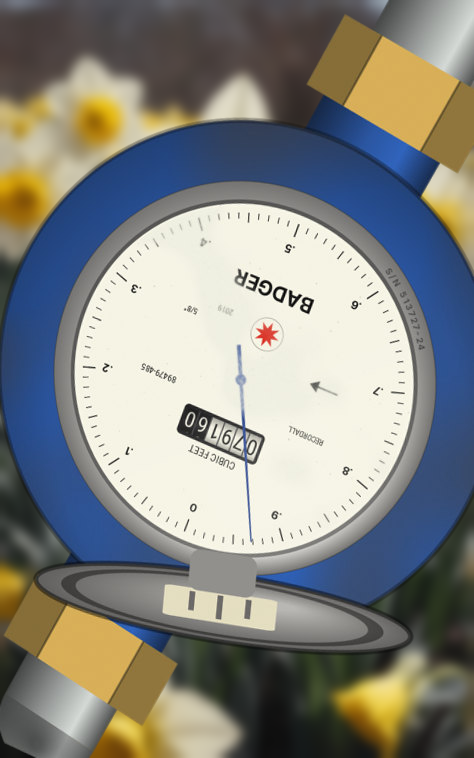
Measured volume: 79159.93,ft³
